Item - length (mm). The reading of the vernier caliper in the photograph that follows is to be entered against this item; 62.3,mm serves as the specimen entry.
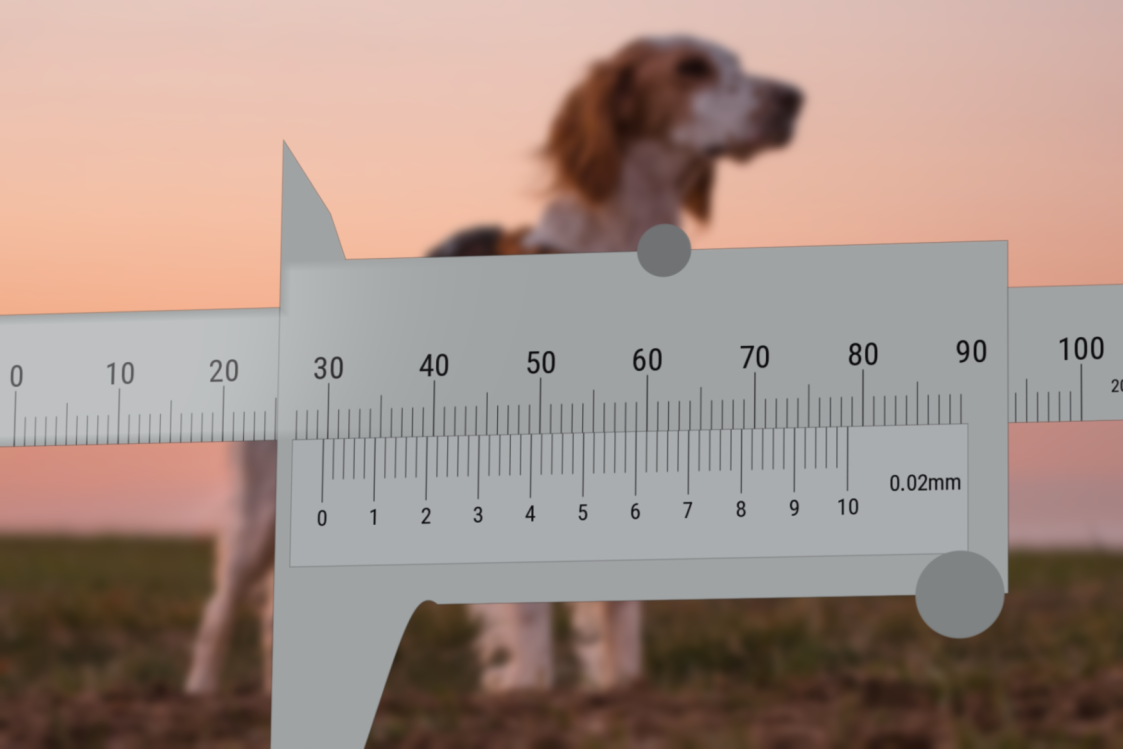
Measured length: 29.6,mm
